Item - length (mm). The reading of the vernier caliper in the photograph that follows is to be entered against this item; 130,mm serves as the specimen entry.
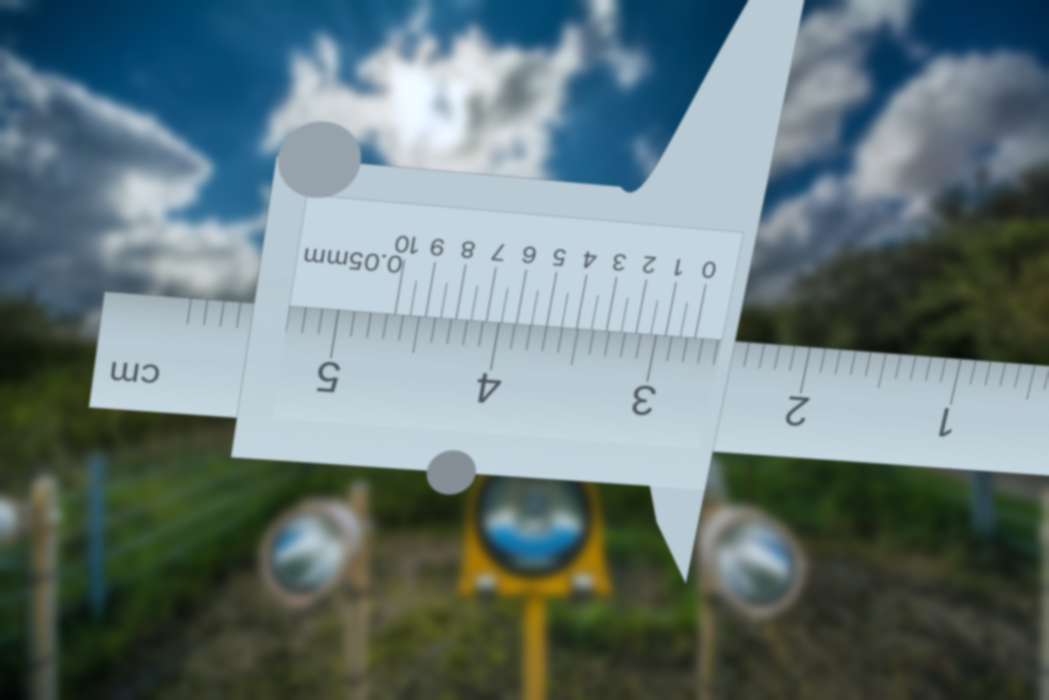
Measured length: 27.5,mm
